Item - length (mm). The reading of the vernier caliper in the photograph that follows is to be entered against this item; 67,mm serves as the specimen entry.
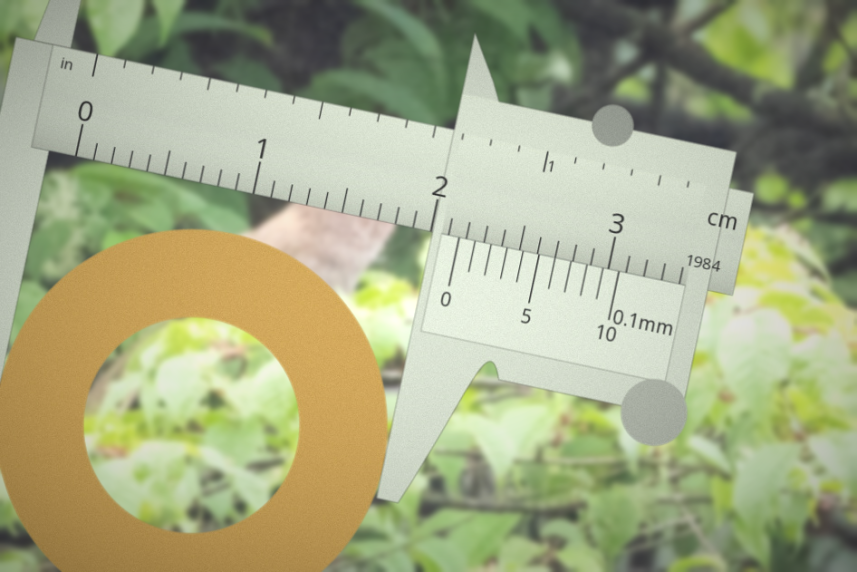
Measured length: 21.6,mm
